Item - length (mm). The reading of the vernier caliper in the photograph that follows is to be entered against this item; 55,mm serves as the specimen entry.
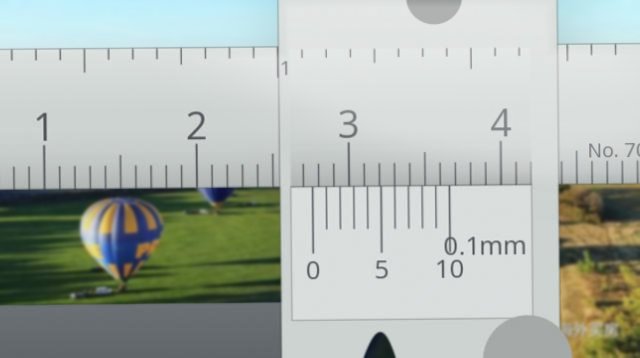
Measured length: 27.6,mm
